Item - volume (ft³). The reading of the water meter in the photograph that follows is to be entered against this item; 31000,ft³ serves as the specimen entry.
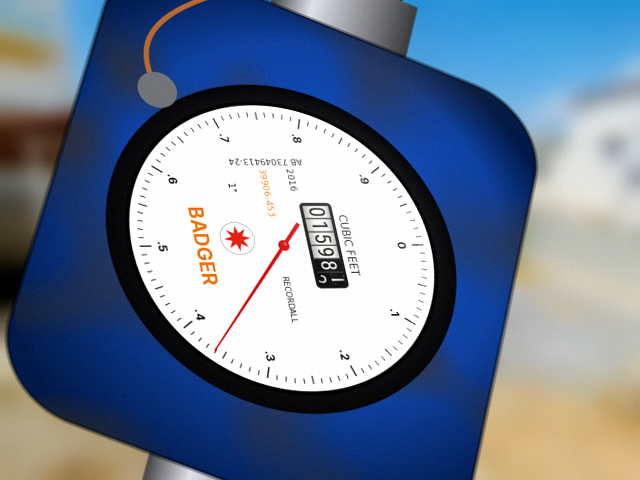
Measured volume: 15981.36,ft³
